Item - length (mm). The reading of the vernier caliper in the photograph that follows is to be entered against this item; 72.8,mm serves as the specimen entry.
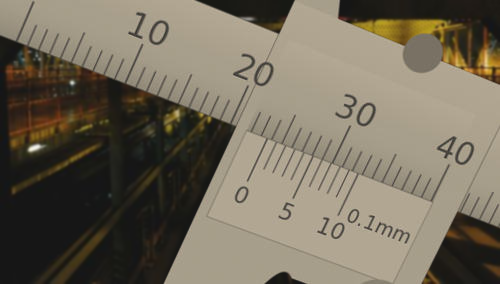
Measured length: 23.6,mm
